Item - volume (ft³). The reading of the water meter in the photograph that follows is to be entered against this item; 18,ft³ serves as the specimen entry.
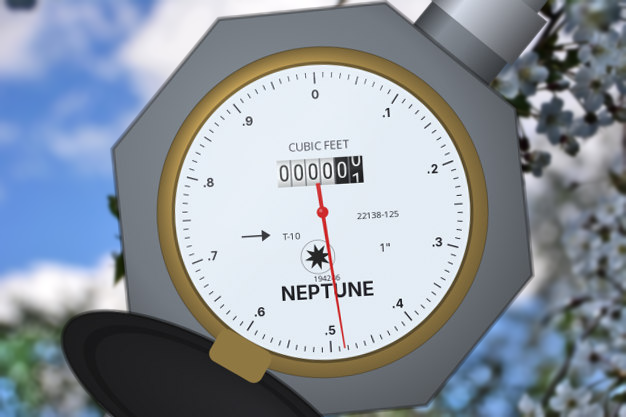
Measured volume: 0.48,ft³
